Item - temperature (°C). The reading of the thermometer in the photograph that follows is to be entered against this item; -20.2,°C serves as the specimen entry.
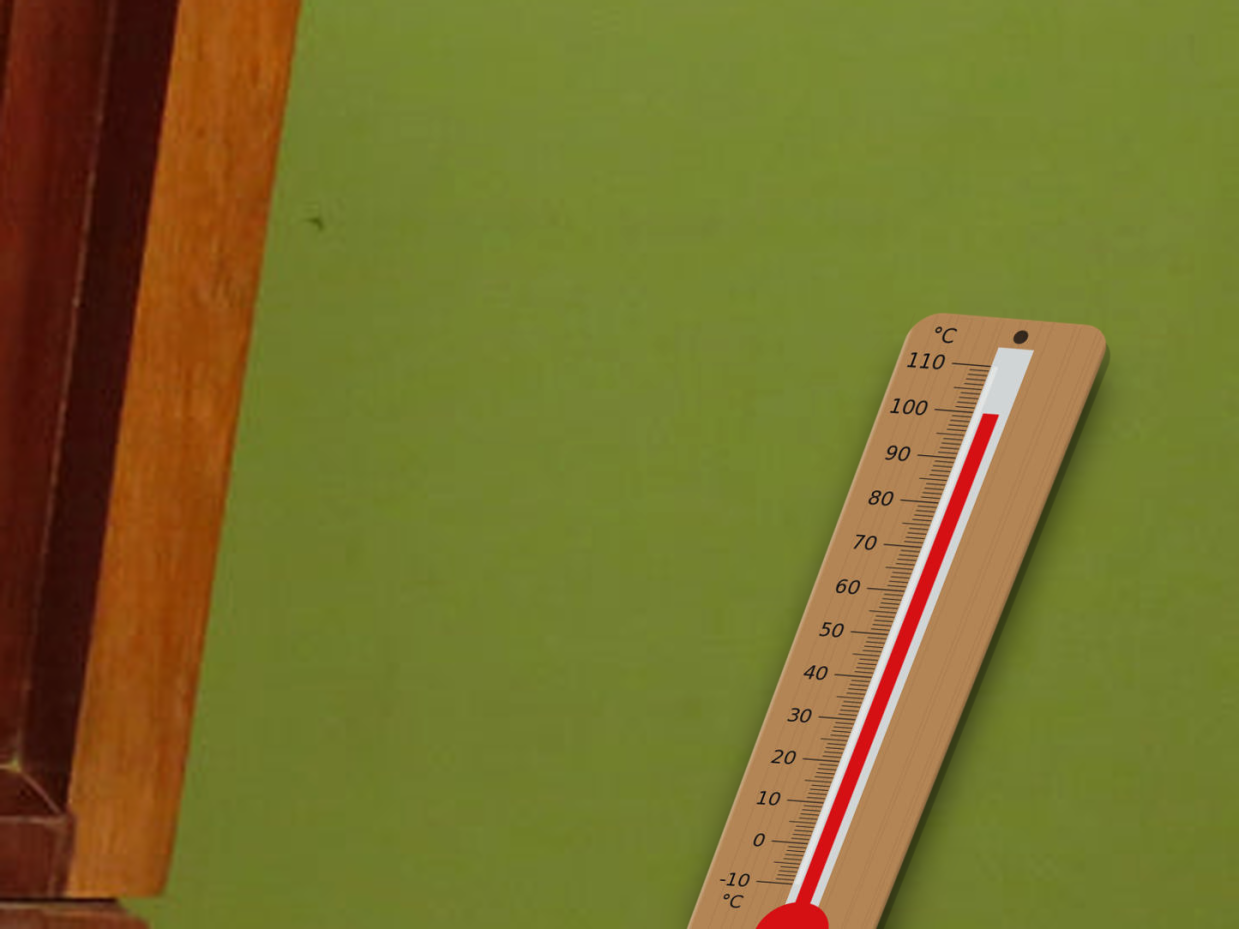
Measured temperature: 100,°C
